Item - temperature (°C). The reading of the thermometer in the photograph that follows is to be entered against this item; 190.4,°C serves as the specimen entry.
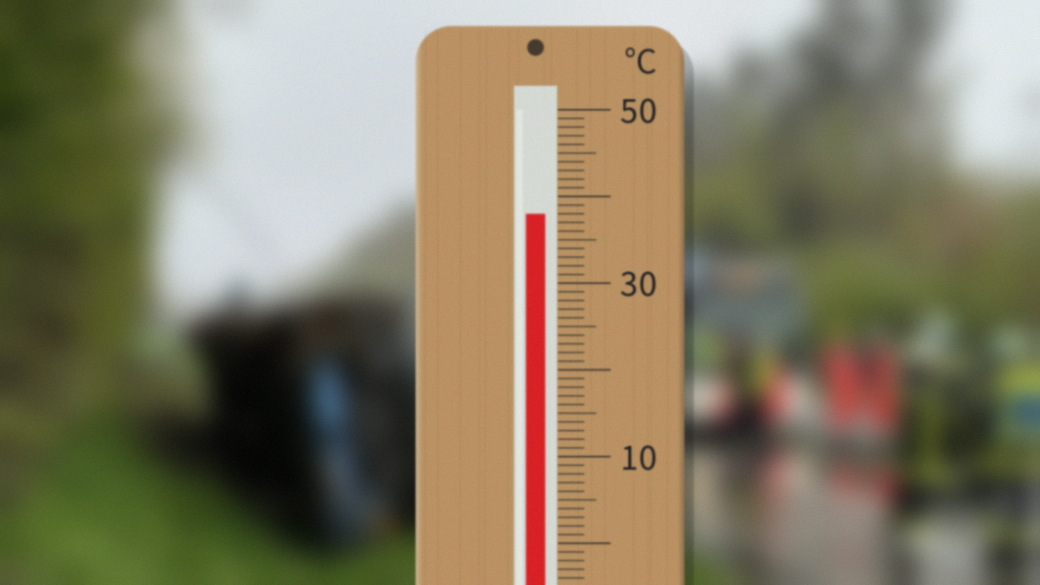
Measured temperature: 38,°C
